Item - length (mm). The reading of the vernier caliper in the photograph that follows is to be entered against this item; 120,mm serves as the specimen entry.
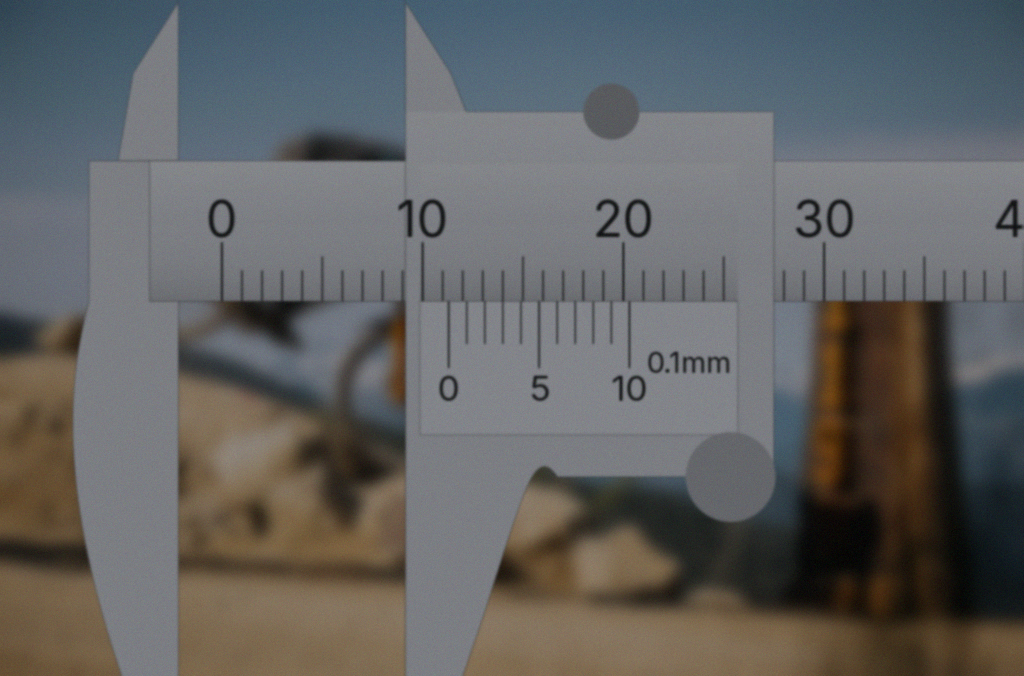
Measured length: 11.3,mm
